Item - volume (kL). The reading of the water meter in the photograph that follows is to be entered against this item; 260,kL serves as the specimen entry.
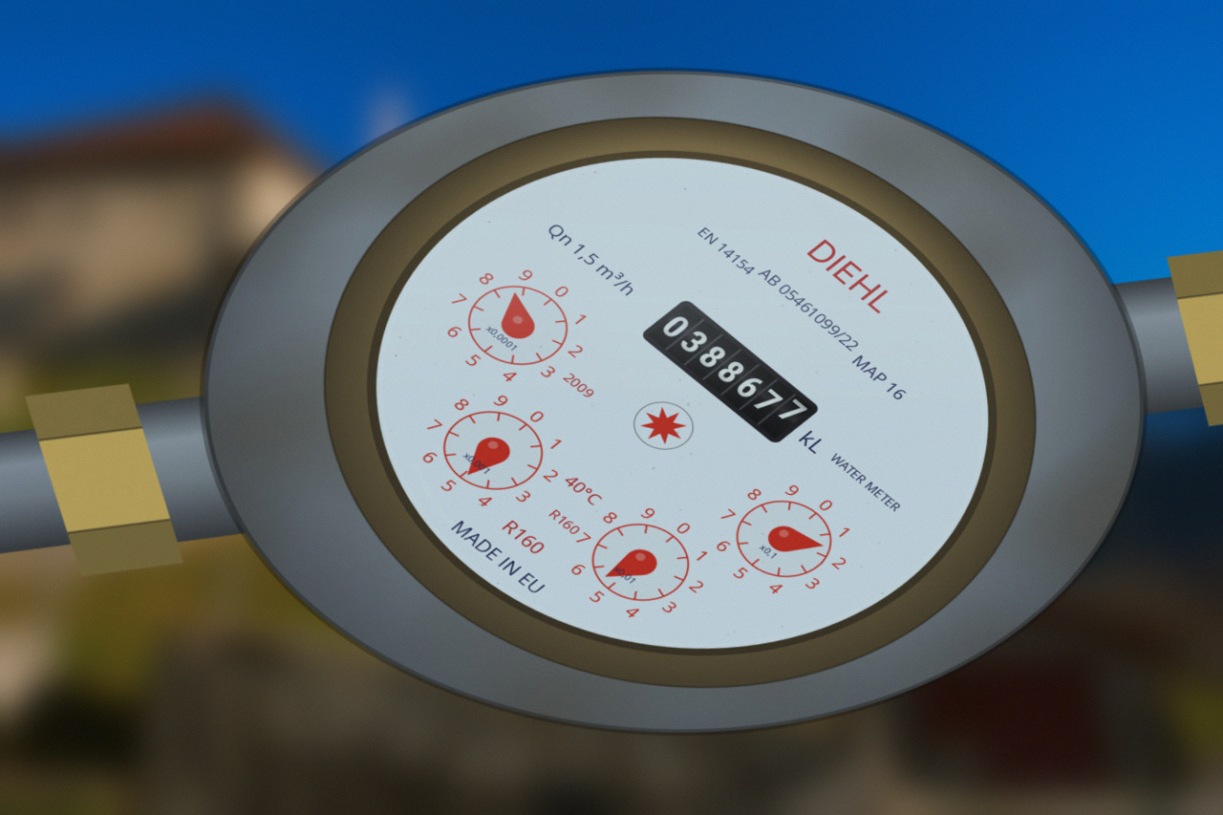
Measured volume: 388677.1548,kL
